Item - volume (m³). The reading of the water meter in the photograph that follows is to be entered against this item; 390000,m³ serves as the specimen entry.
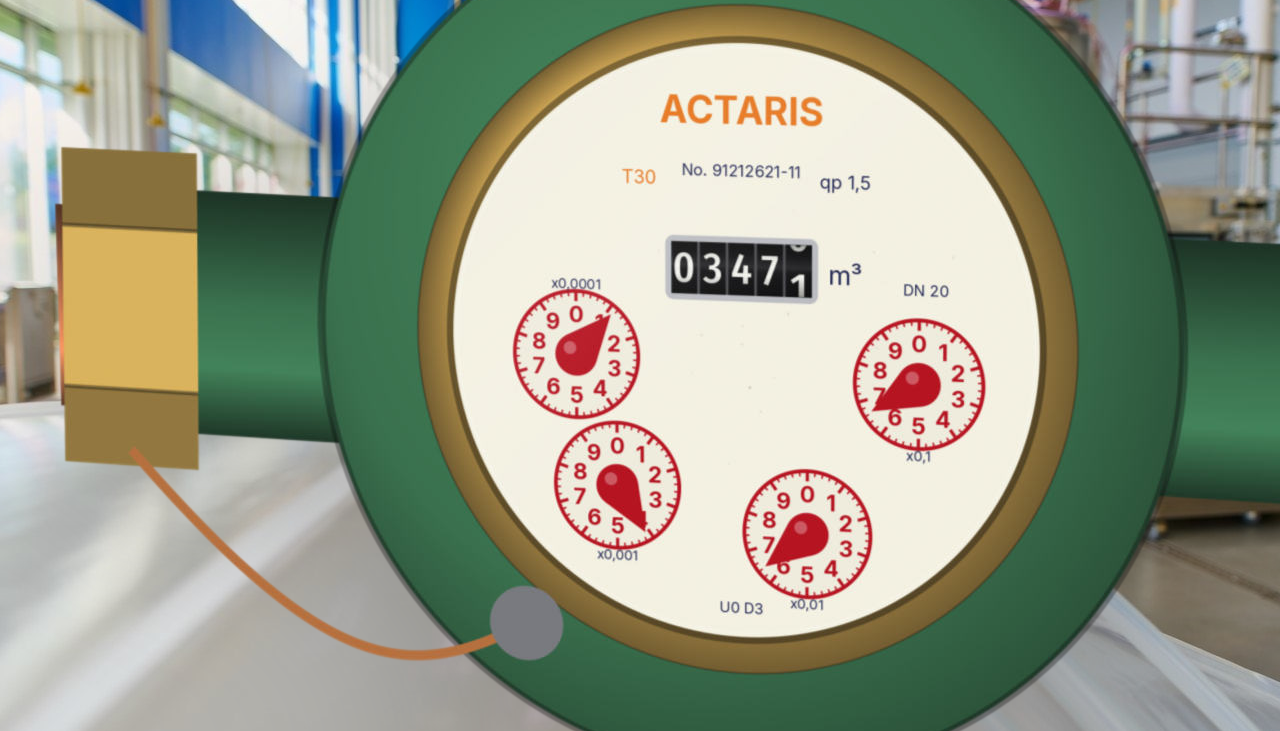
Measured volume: 3470.6641,m³
